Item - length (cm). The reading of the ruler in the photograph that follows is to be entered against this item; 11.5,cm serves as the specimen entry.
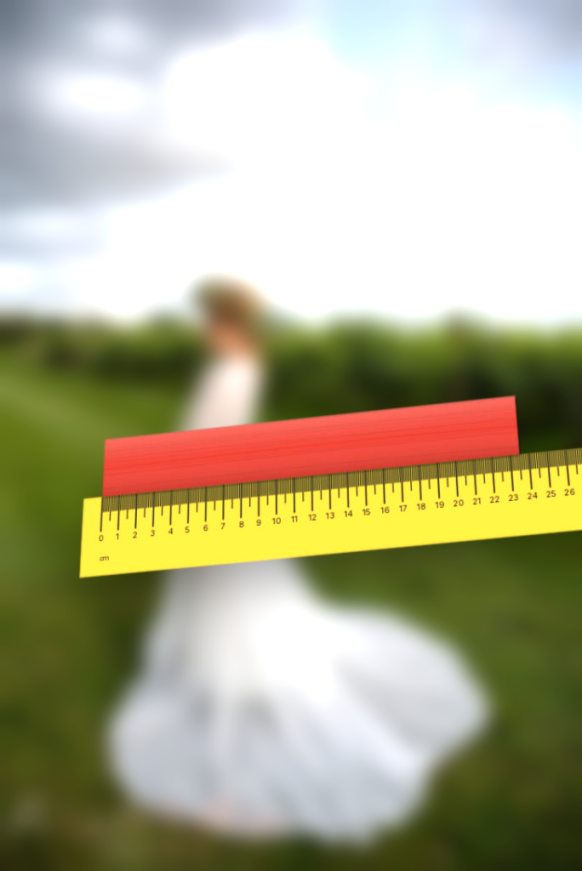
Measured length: 23.5,cm
